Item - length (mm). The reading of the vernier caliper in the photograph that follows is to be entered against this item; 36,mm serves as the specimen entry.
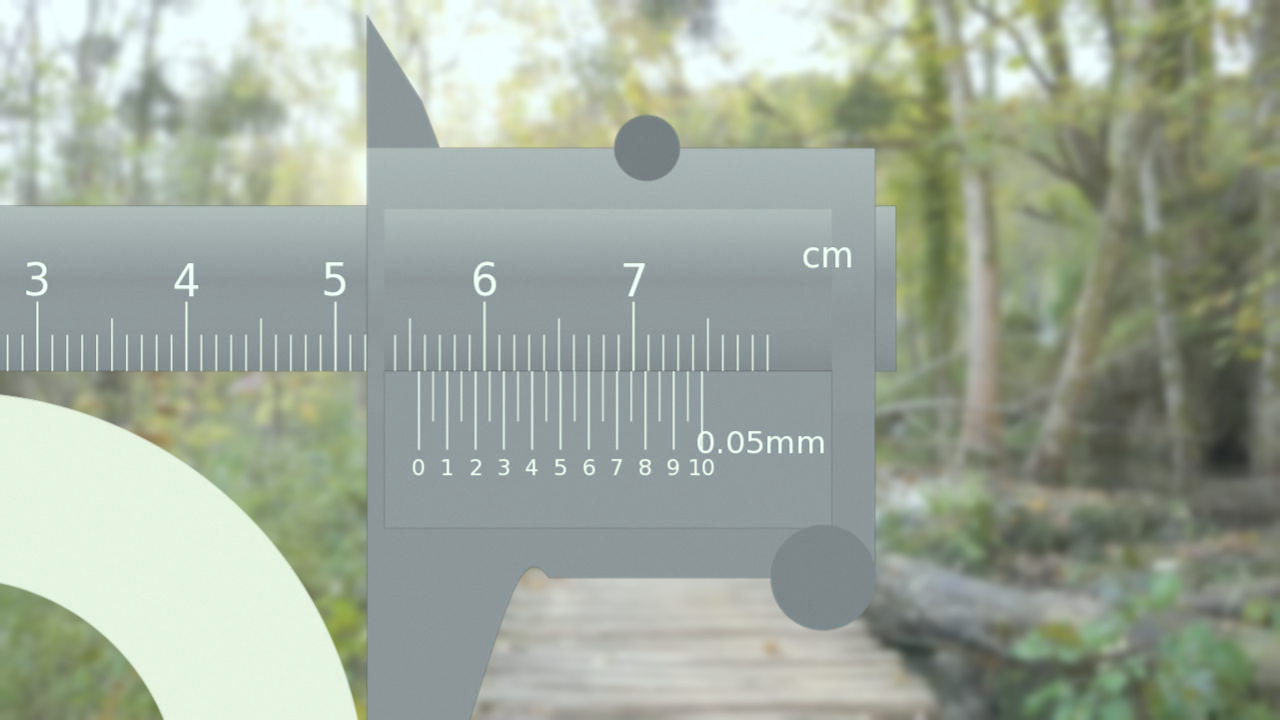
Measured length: 55.6,mm
